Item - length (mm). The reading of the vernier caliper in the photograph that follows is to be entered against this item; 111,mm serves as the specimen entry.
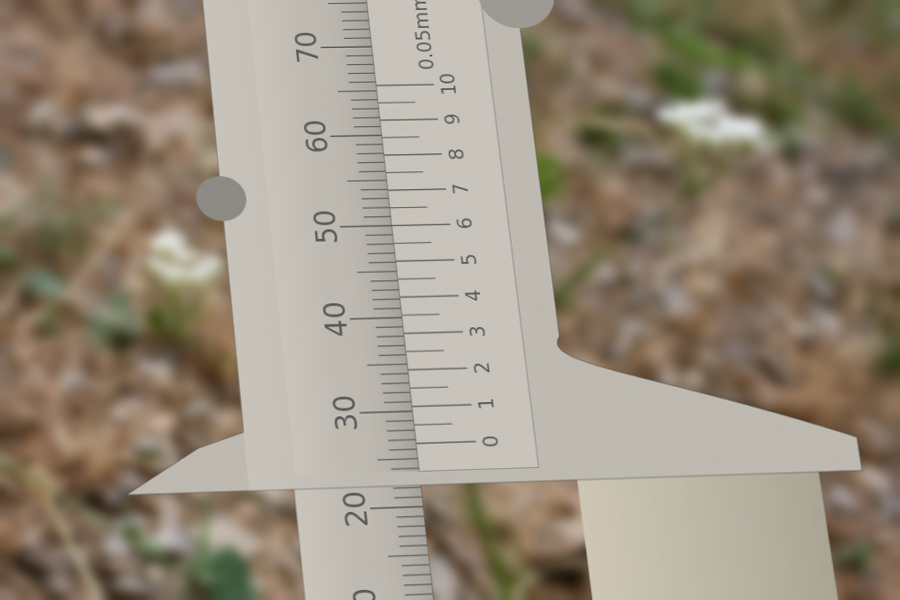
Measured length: 26.6,mm
